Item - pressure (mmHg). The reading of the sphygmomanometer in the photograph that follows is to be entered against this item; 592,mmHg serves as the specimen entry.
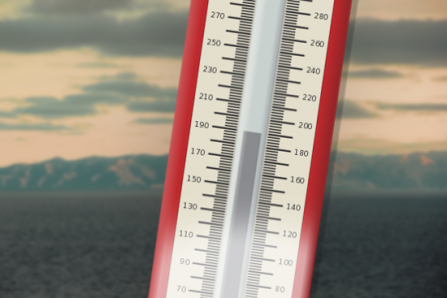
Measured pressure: 190,mmHg
